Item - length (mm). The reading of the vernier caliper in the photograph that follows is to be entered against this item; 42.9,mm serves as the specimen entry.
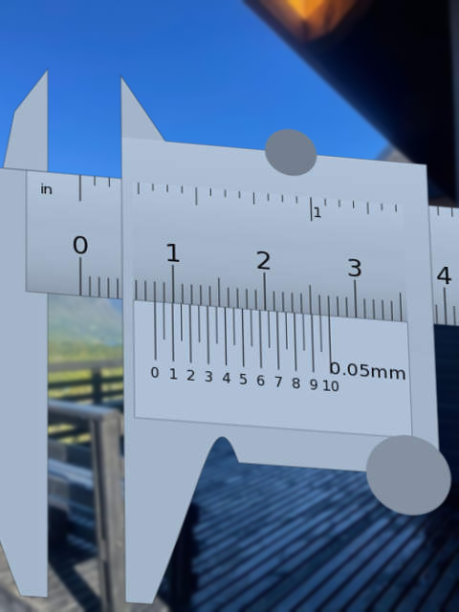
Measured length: 8.0,mm
